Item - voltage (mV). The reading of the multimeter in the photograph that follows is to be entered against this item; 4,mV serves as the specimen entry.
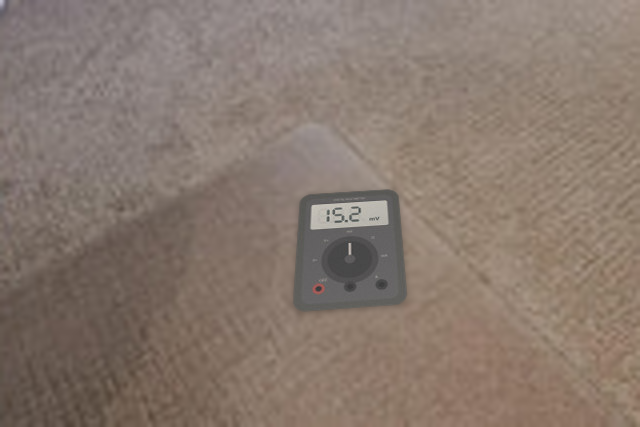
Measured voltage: 15.2,mV
